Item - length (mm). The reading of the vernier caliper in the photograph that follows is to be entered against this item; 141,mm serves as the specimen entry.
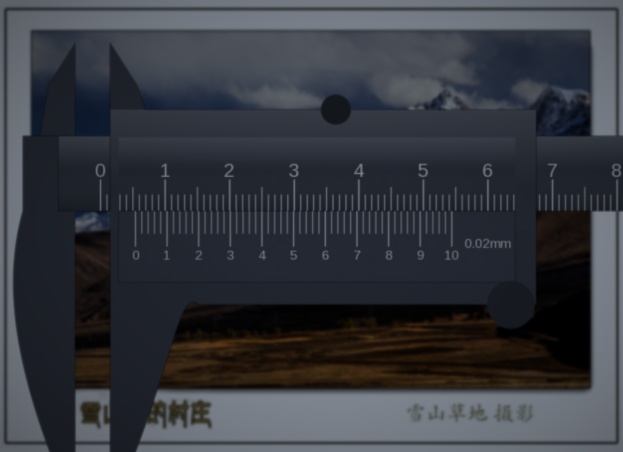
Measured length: 5.4,mm
